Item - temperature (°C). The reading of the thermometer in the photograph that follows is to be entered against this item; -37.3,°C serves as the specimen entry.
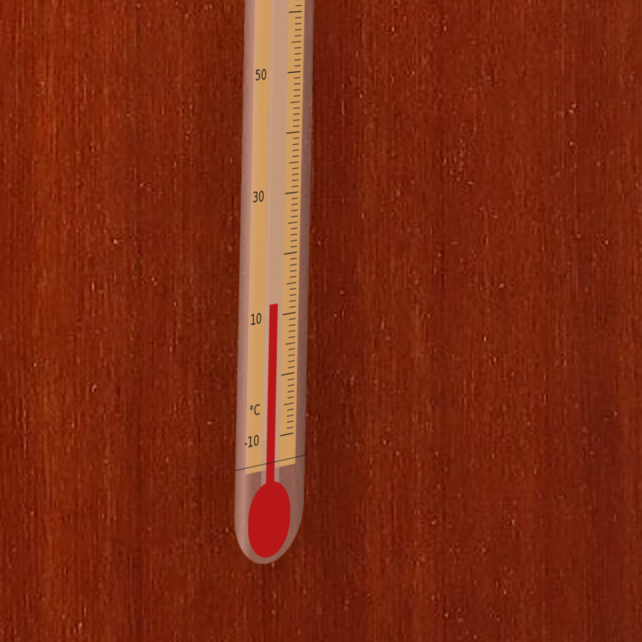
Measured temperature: 12,°C
